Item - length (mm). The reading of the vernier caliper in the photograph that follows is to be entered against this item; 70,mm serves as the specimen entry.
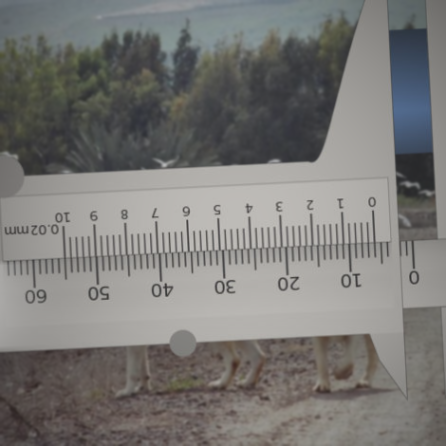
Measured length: 6.0,mm
